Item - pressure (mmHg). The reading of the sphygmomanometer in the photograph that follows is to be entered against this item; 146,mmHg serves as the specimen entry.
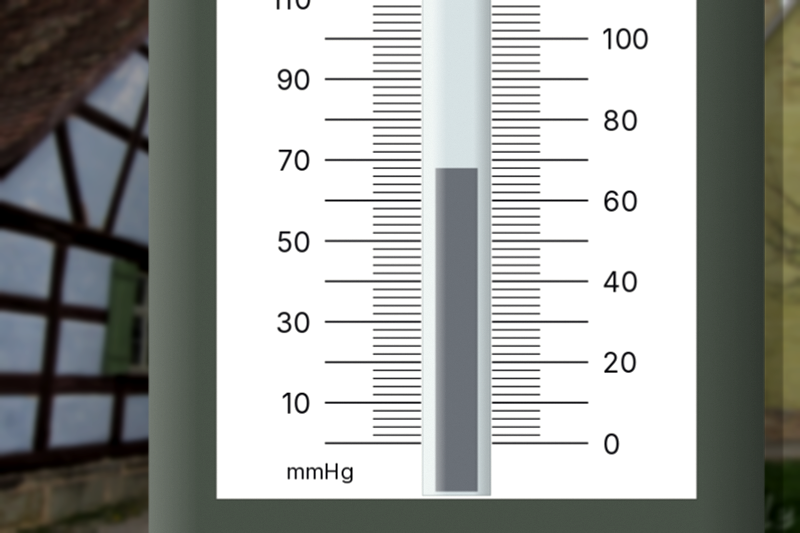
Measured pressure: 68,mmHg
